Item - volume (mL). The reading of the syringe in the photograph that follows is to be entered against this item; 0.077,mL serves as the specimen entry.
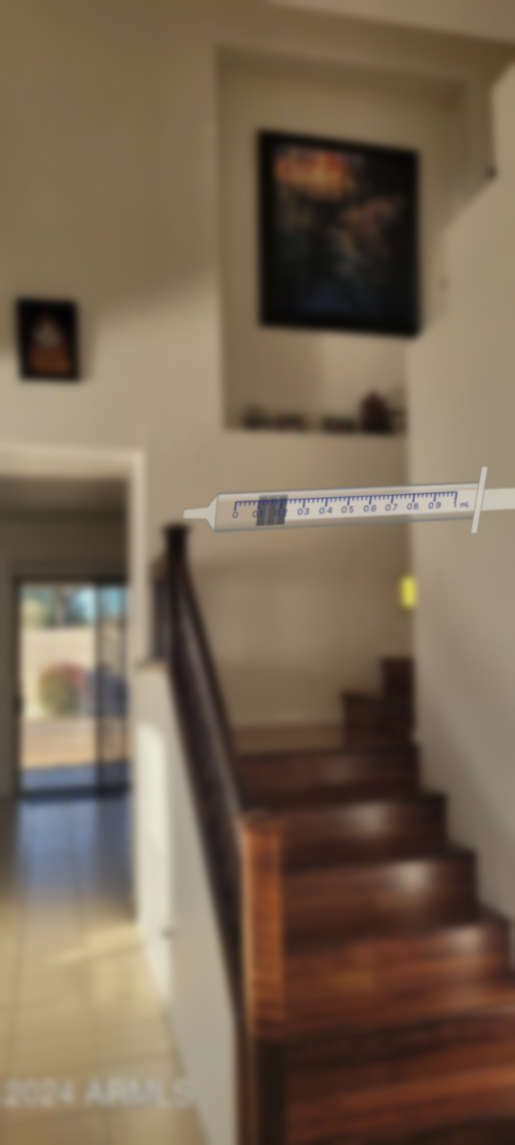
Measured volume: 0.1,mL
